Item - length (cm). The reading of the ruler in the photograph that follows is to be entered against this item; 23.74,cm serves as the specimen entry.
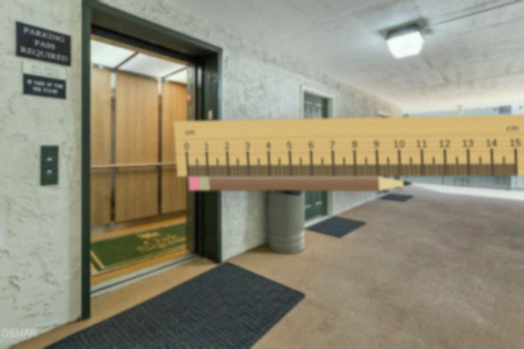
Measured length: 10.5,cm
